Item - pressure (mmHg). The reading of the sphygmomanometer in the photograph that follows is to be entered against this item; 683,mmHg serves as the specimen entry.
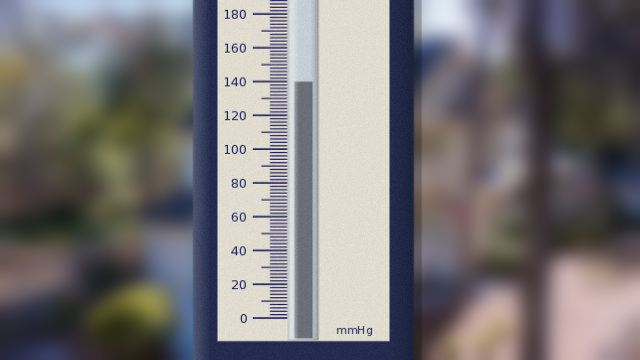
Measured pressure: 140,mmHg
